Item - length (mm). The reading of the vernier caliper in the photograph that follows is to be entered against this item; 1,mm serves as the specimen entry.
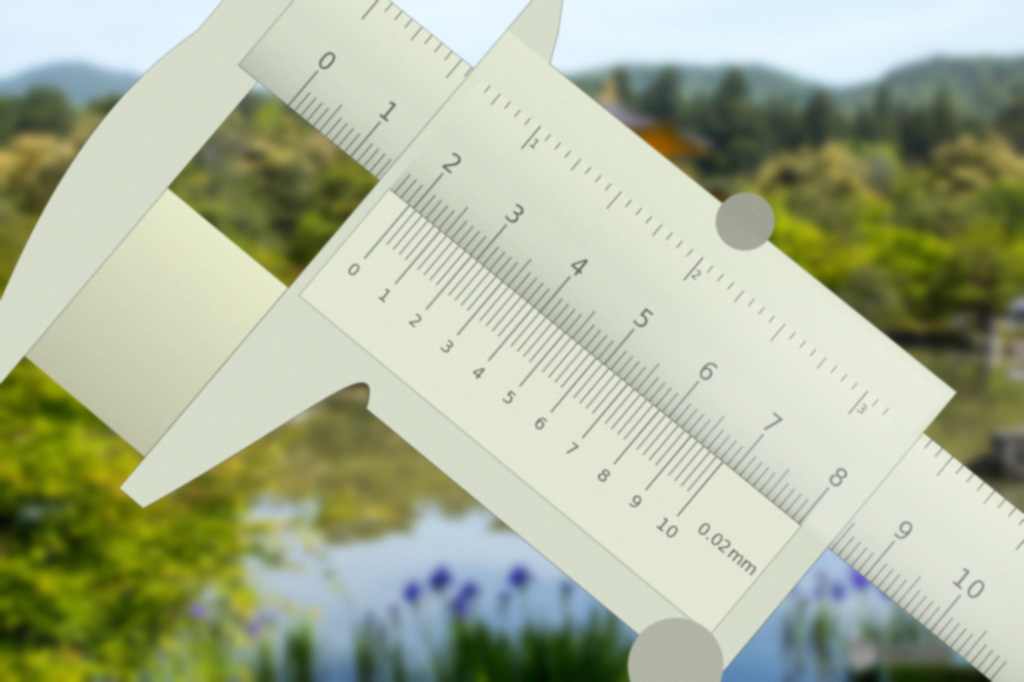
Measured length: 19.4,mm
